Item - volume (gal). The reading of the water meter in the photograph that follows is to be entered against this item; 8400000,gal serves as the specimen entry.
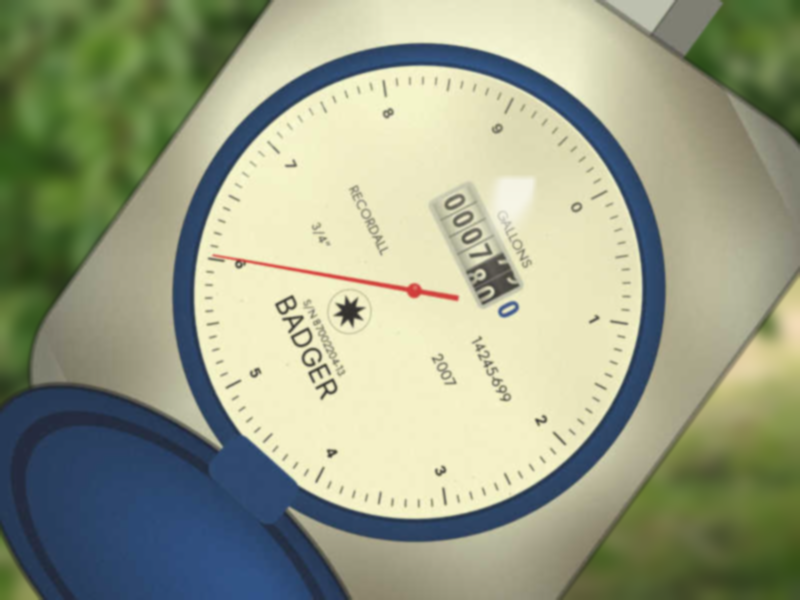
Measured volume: 7796.0,gal
